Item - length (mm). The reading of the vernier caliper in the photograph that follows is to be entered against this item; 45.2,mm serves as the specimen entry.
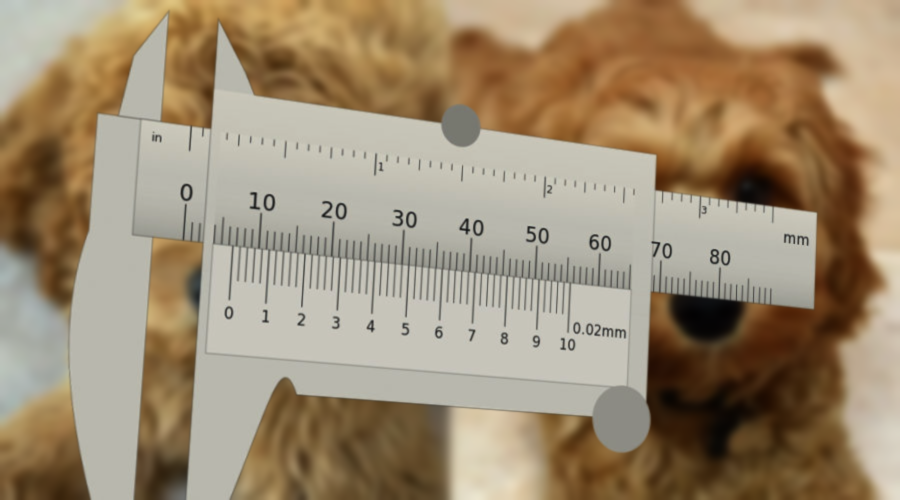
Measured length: 6.5,mm
